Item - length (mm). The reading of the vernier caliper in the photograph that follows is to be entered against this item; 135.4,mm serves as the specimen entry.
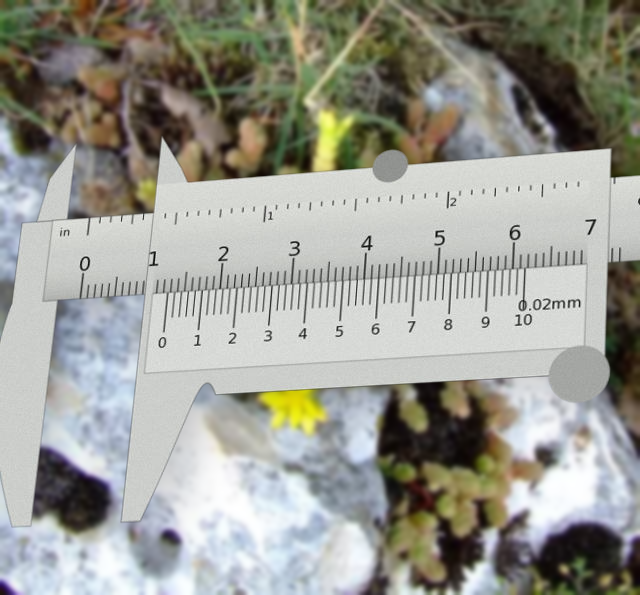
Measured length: 12.6,mm
